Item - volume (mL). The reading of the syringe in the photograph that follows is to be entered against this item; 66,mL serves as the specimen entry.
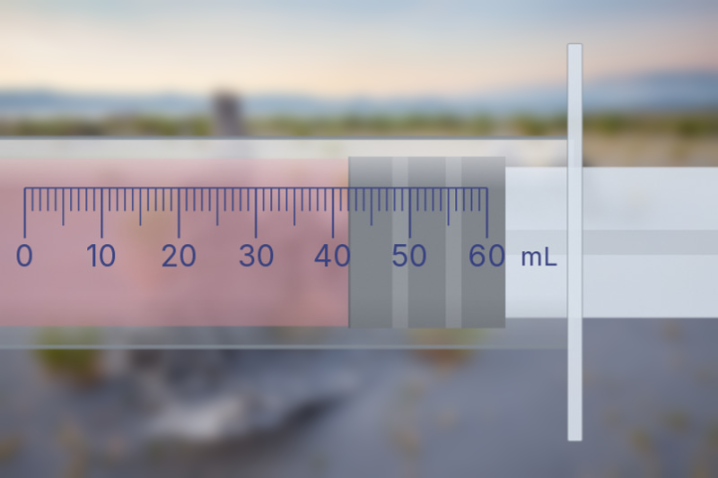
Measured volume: 42,mL
